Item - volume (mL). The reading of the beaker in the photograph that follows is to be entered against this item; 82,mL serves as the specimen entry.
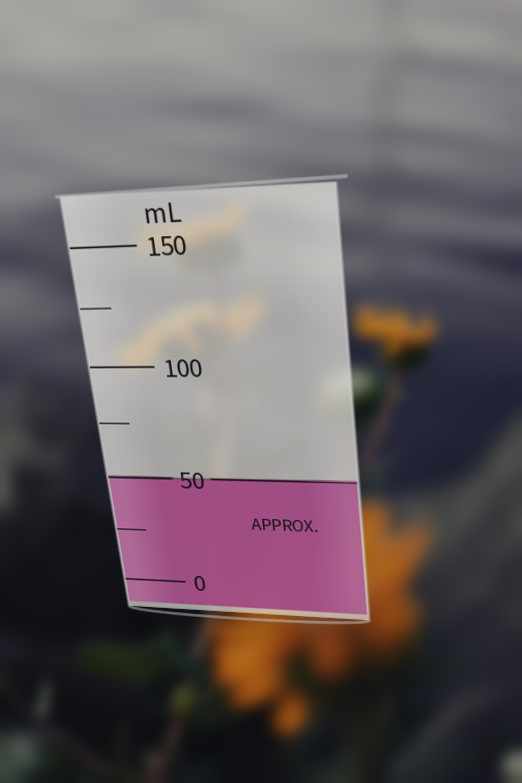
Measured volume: 50,mL
